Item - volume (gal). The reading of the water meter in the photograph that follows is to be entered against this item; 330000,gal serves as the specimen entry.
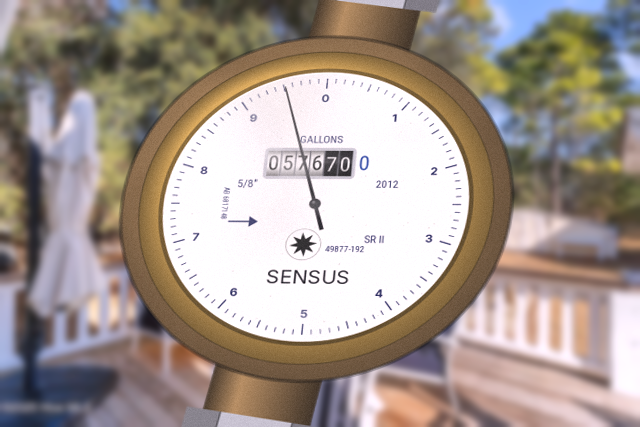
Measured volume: 576699.5,gal
